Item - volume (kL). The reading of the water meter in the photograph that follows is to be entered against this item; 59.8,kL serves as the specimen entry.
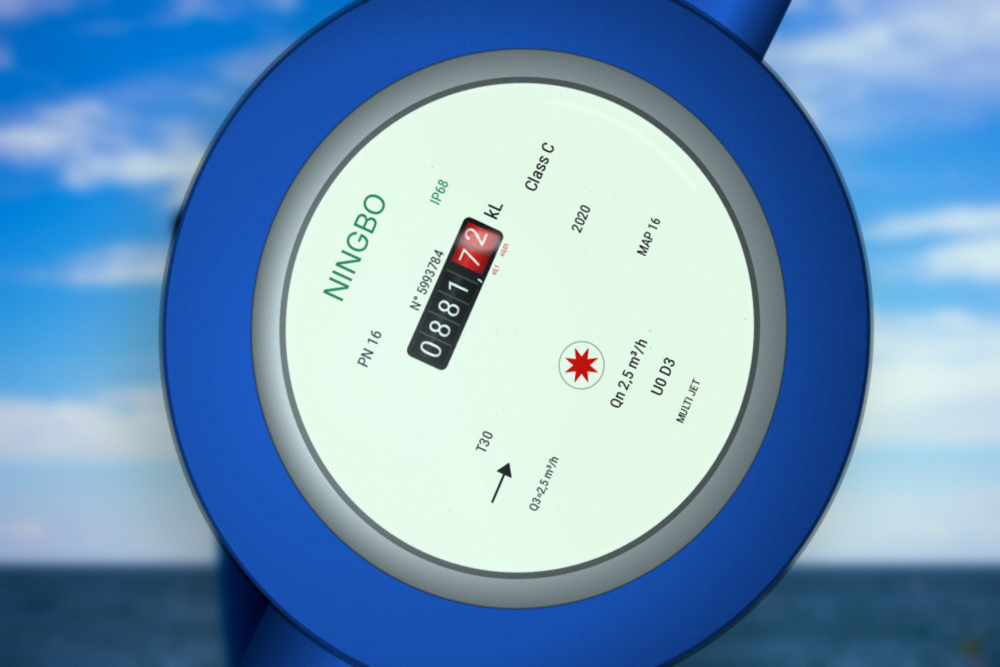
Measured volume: 881.72,kL
